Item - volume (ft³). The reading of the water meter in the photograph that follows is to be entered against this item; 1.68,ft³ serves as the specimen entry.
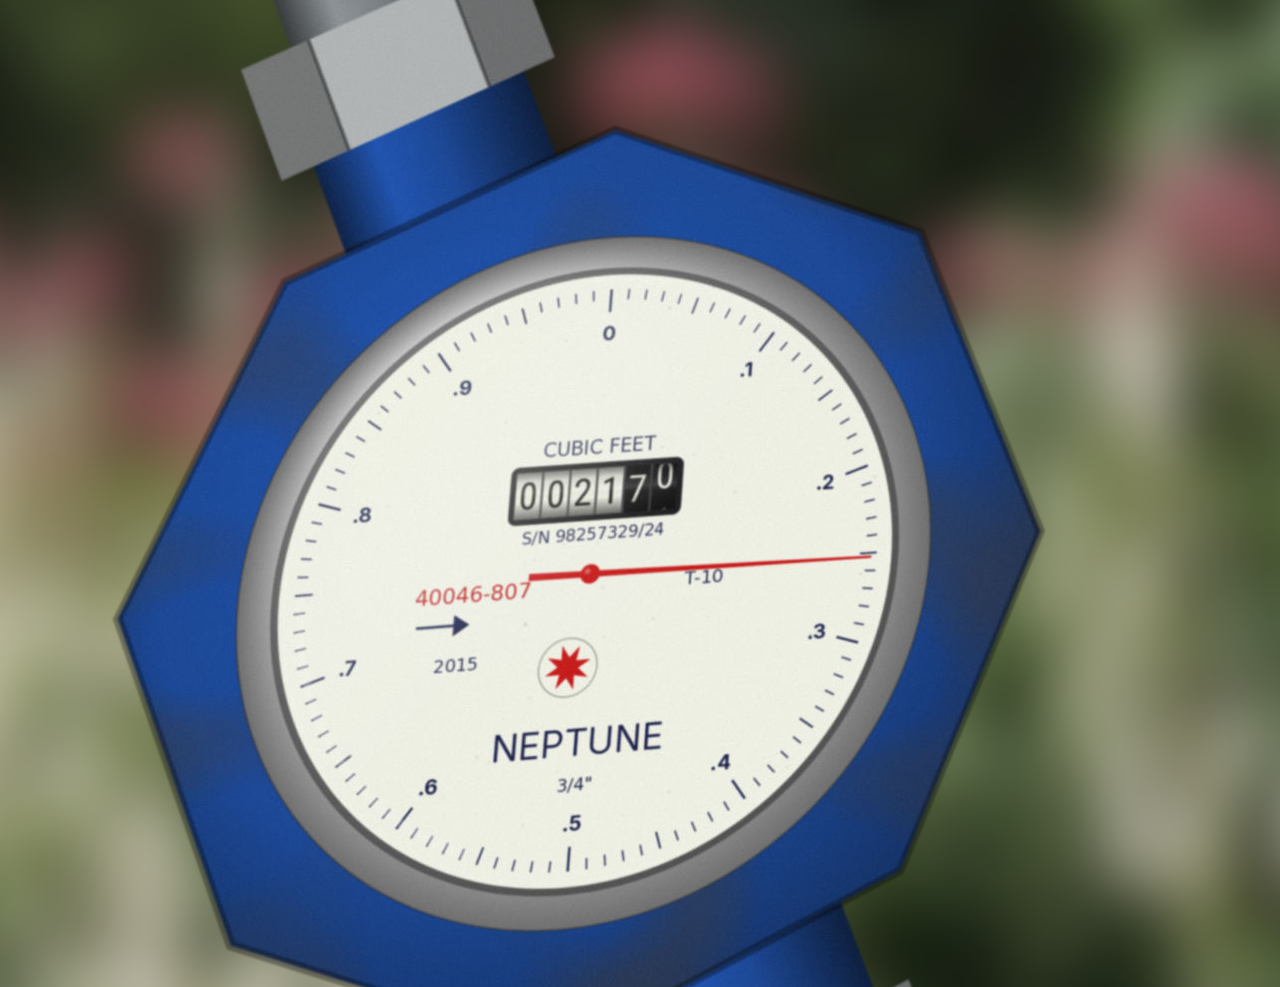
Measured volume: 2170.25,ft³
